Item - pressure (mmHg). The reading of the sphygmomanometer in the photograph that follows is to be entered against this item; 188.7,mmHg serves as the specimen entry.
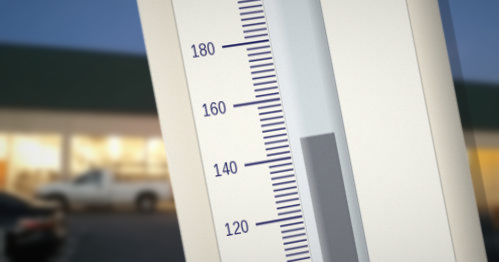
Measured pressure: 146,mmHg
